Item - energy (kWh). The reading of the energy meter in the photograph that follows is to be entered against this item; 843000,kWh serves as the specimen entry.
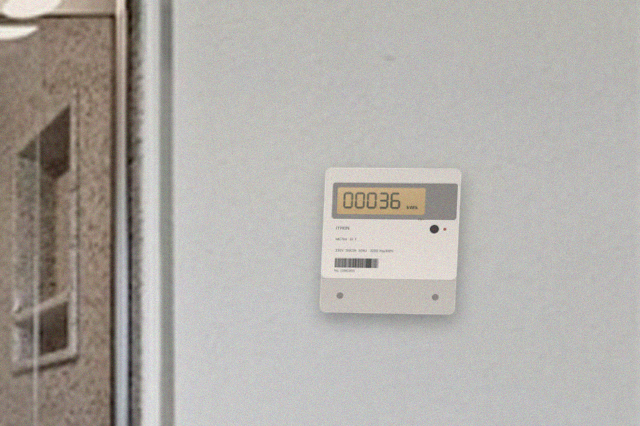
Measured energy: 36,kWh
